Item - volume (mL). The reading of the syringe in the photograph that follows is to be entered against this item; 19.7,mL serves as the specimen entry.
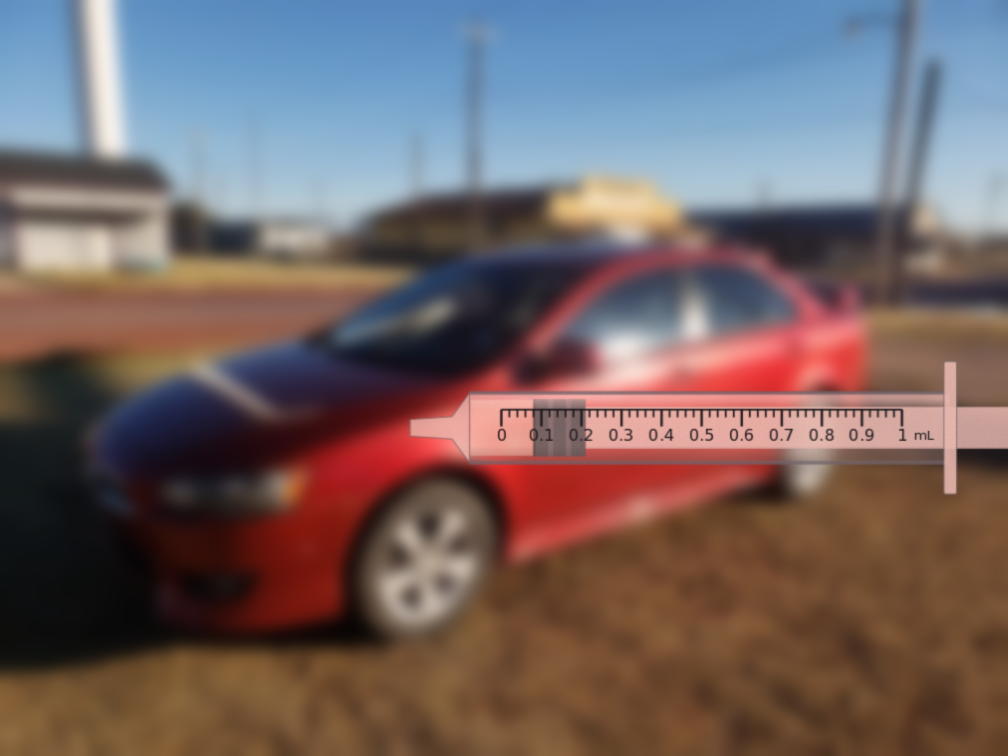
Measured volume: 0.08,mL
